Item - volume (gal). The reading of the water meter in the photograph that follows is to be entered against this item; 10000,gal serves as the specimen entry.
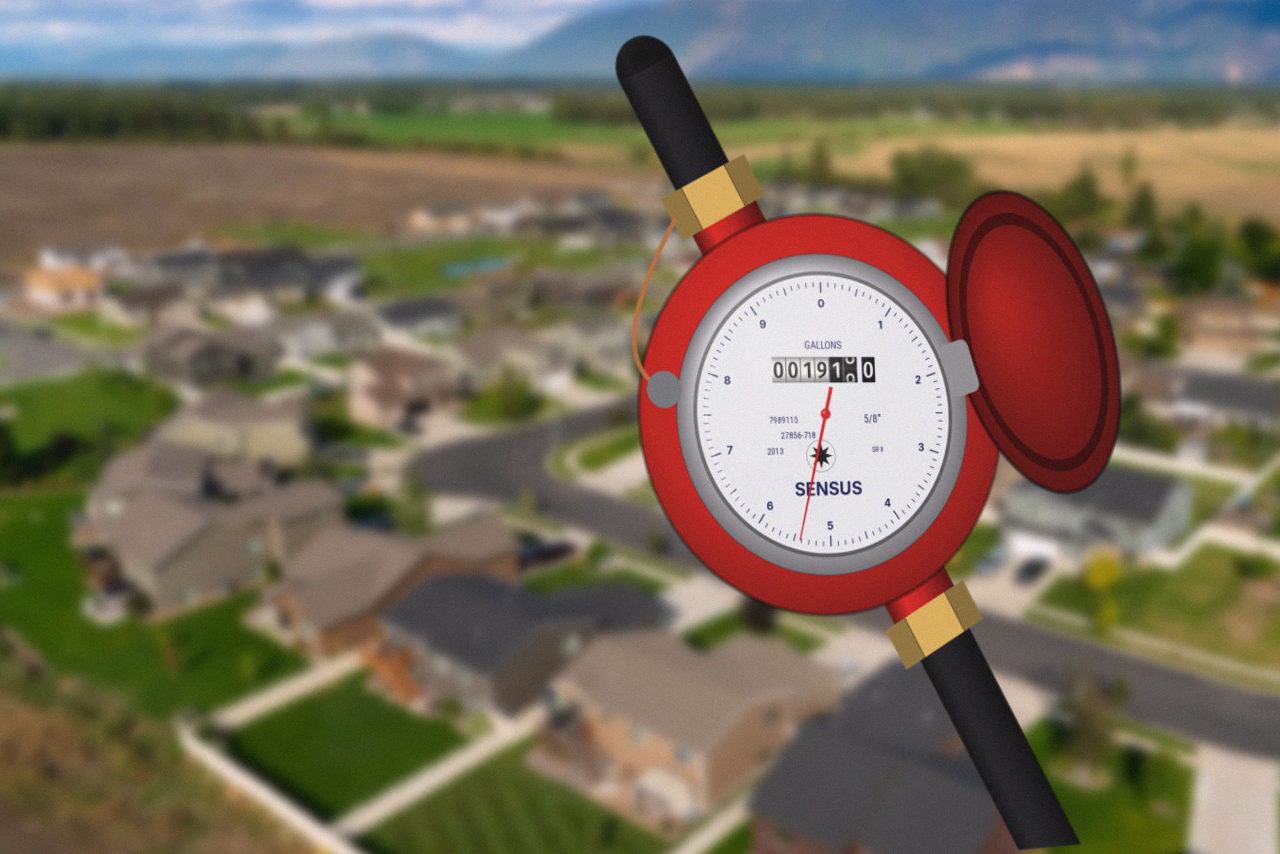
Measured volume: 19185.4,gal
